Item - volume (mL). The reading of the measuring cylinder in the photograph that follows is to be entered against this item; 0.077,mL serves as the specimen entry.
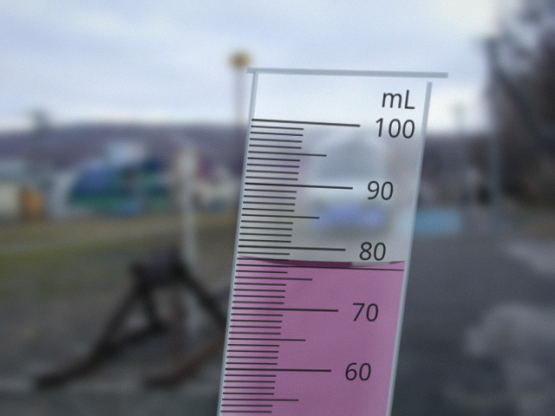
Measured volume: 77,mL
